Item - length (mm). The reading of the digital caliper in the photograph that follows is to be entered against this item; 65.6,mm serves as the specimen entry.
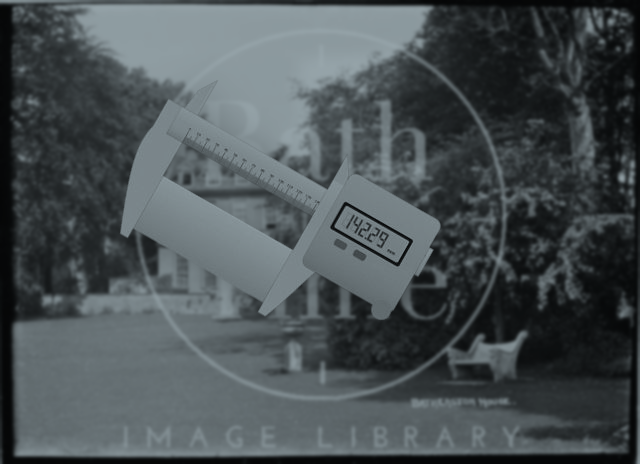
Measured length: 142.29,mm
